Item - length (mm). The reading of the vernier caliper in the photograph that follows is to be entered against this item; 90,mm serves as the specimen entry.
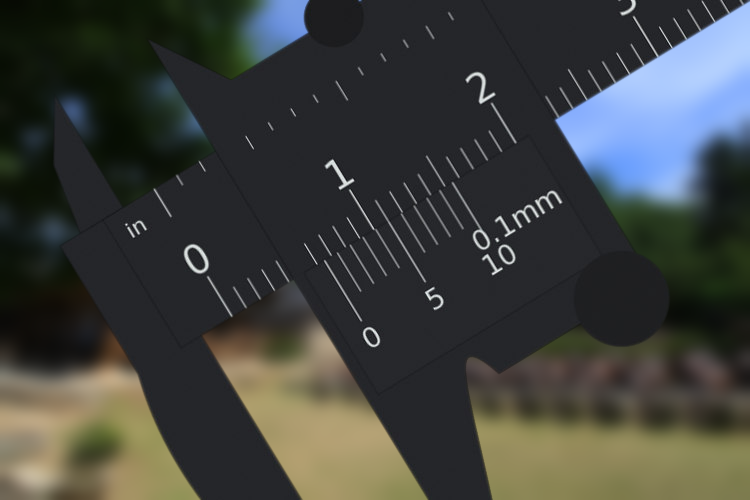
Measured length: 6.5,mm
